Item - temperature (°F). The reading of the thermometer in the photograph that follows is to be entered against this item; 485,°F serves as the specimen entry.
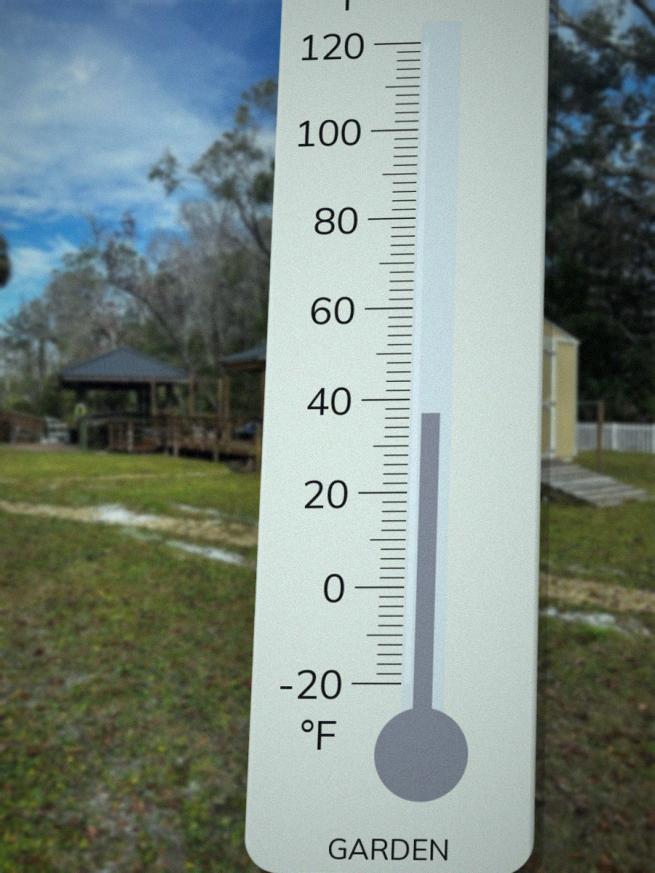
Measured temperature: 37,°F
